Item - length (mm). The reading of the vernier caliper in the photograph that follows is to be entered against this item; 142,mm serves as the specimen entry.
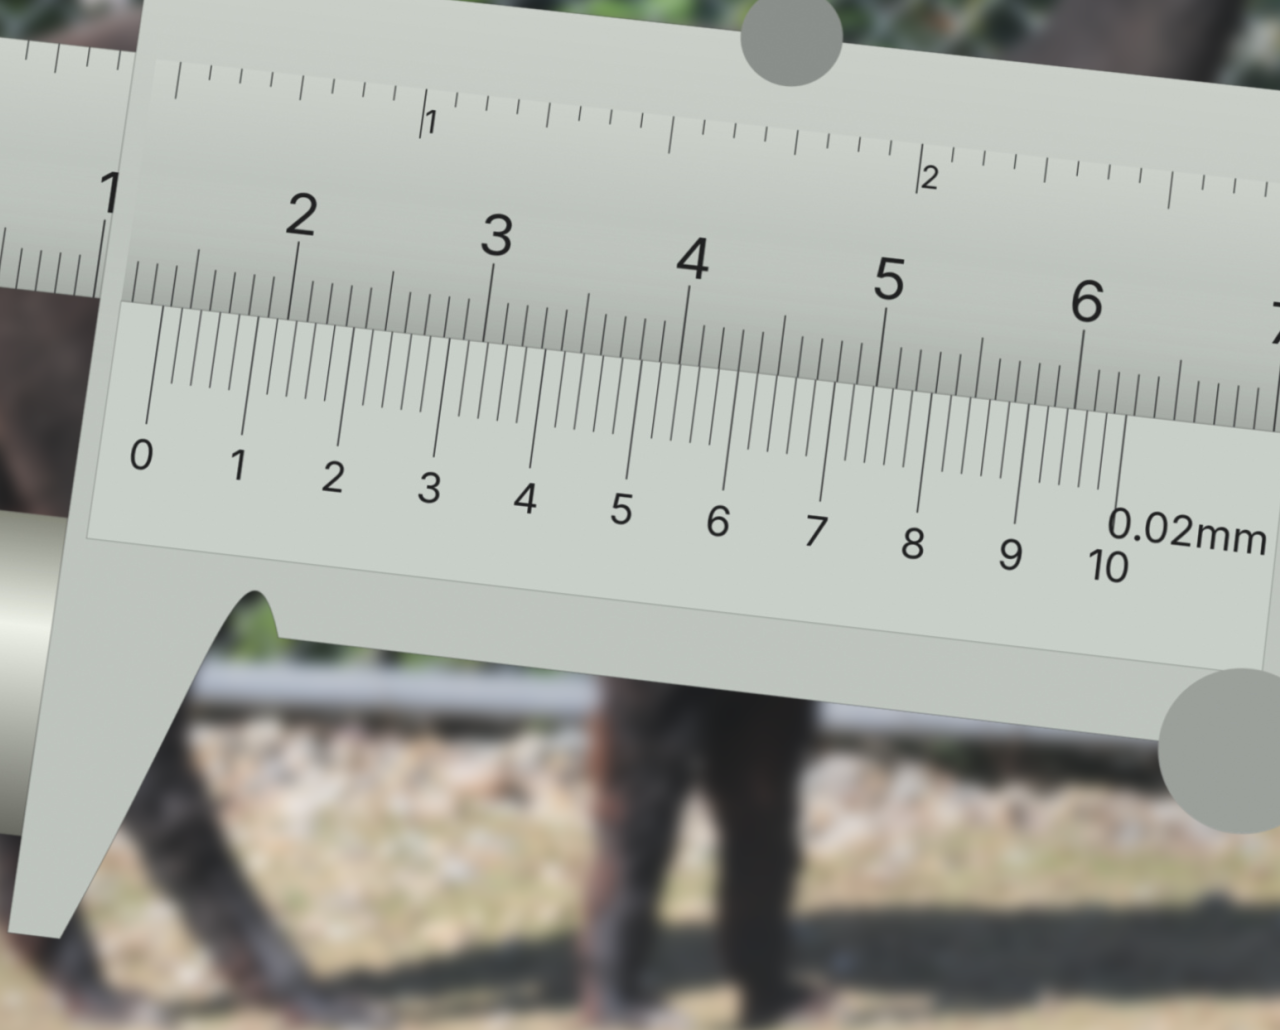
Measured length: 13.6,mm
